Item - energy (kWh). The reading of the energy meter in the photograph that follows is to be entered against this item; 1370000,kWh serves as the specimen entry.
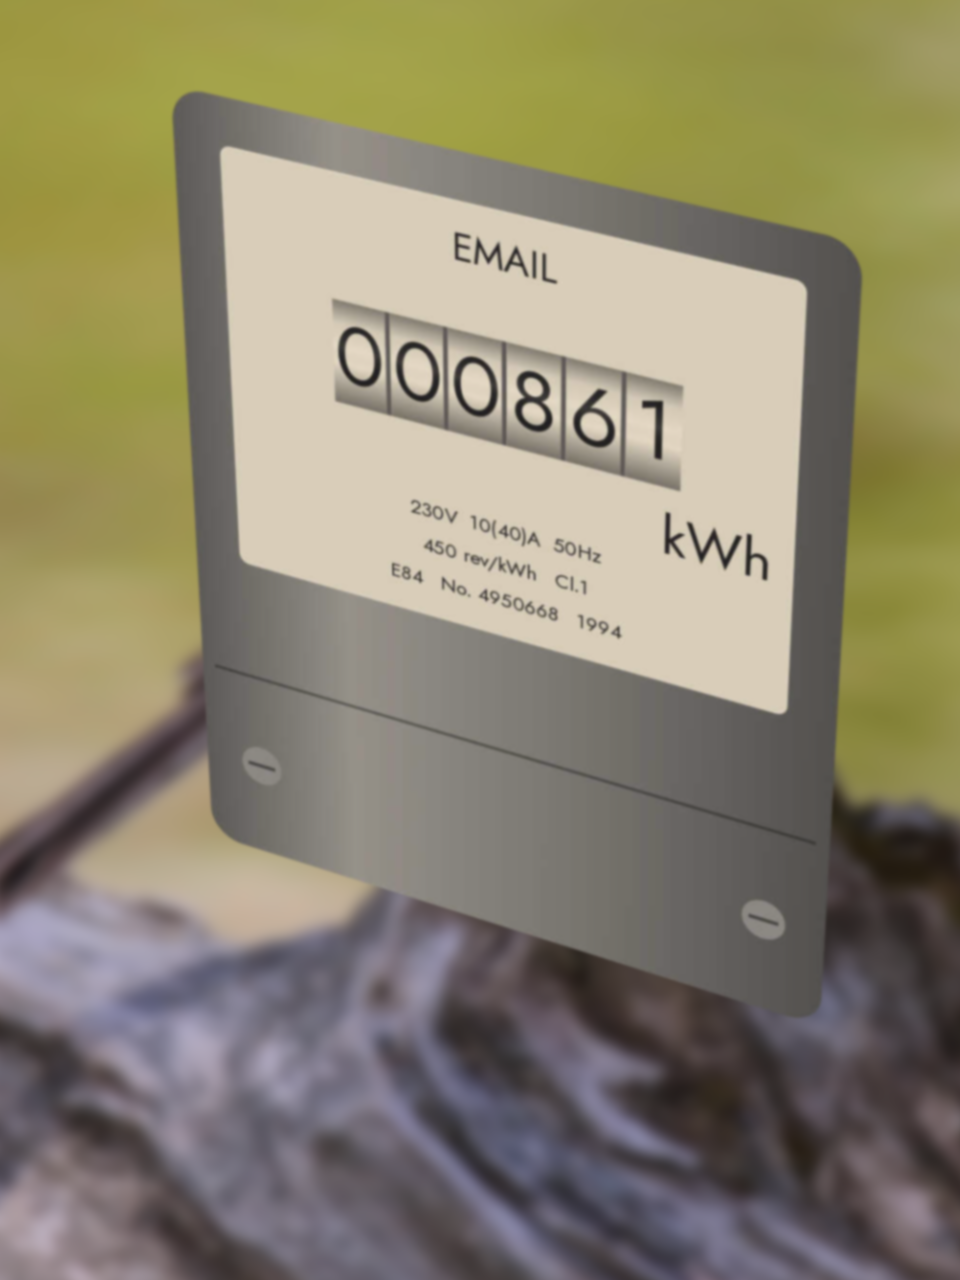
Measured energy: 861,kWh
